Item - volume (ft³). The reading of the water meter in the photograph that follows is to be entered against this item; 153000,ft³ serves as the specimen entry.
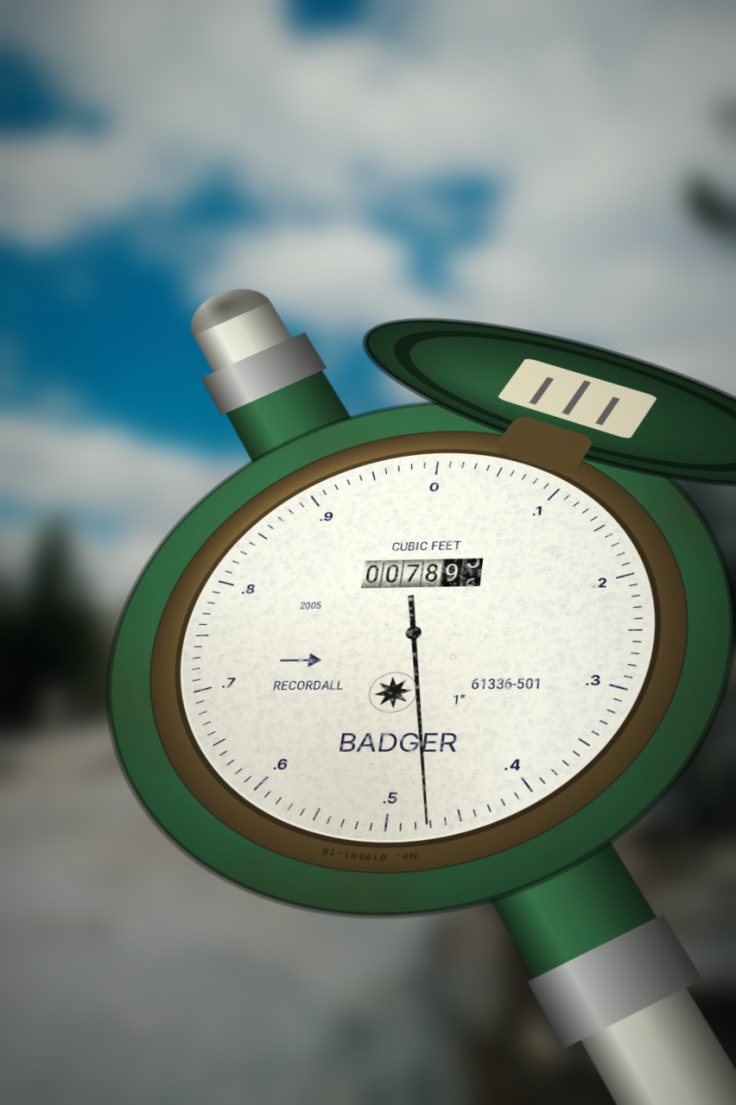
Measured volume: 7895.47,ft³
